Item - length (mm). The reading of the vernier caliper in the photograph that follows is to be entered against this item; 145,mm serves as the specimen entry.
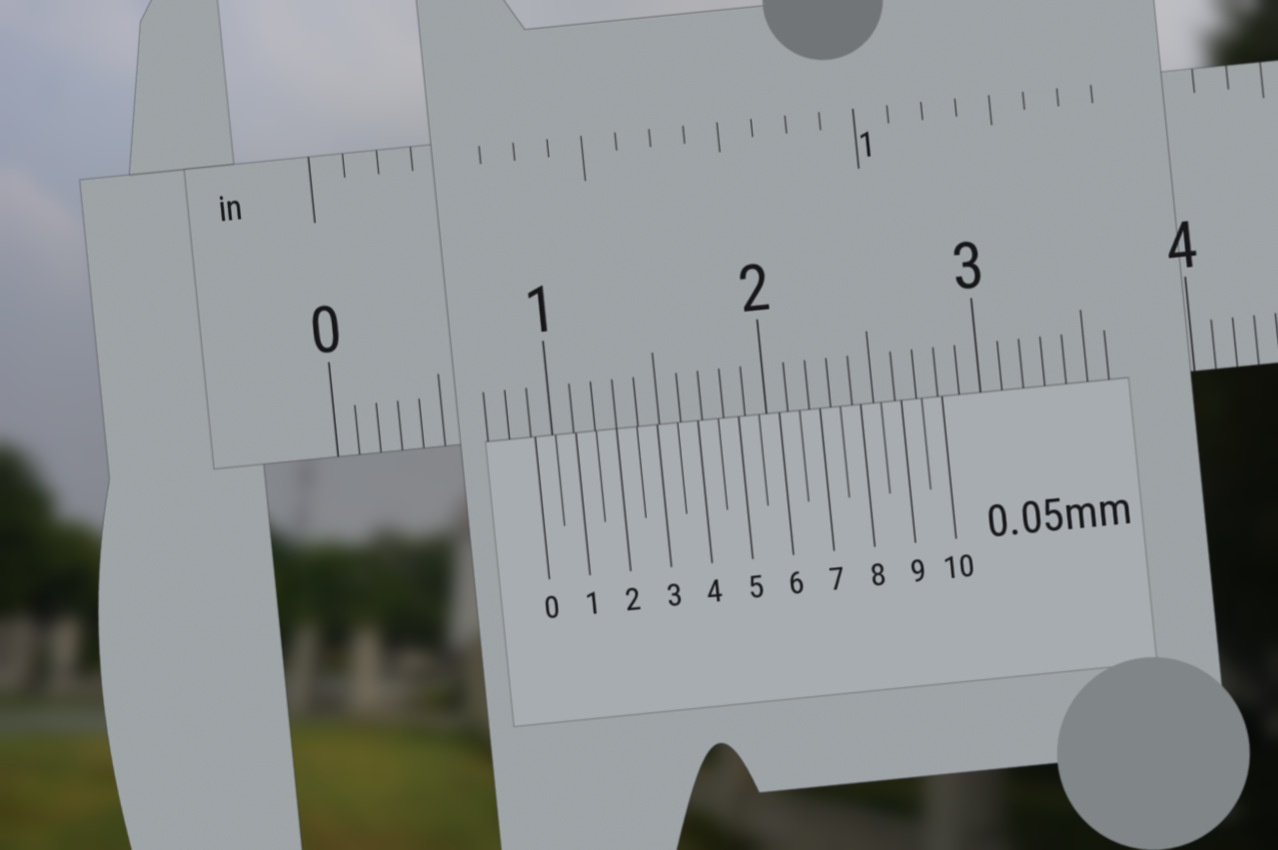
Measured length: 9.2,mm
